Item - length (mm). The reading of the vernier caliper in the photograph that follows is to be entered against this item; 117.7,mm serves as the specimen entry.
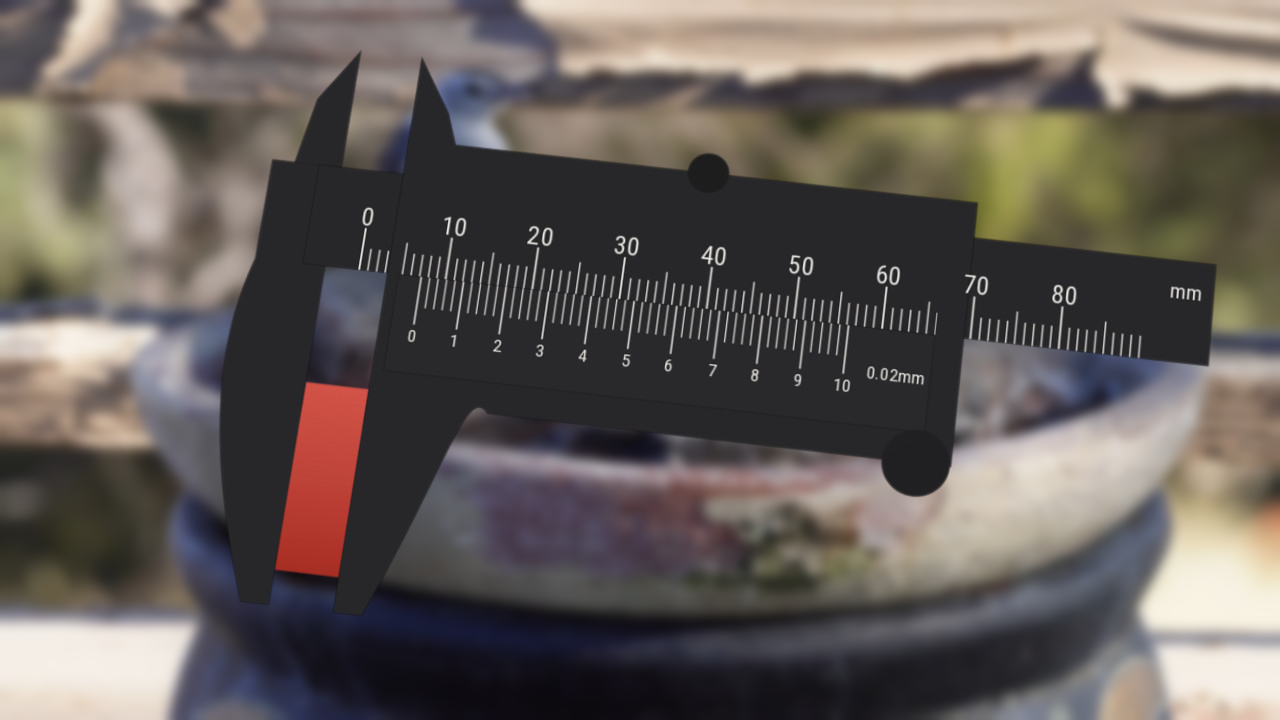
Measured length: 7.2,mm
